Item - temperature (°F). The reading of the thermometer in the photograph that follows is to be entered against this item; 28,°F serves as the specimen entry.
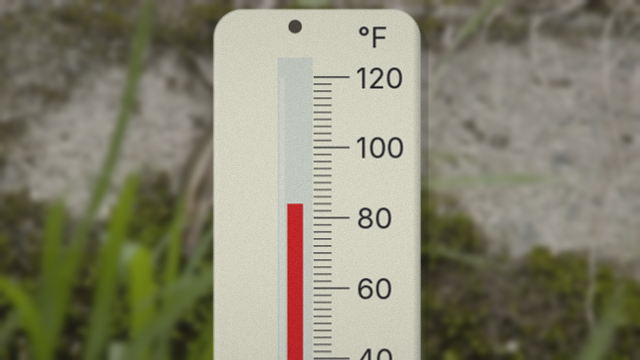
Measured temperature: 84,°F
